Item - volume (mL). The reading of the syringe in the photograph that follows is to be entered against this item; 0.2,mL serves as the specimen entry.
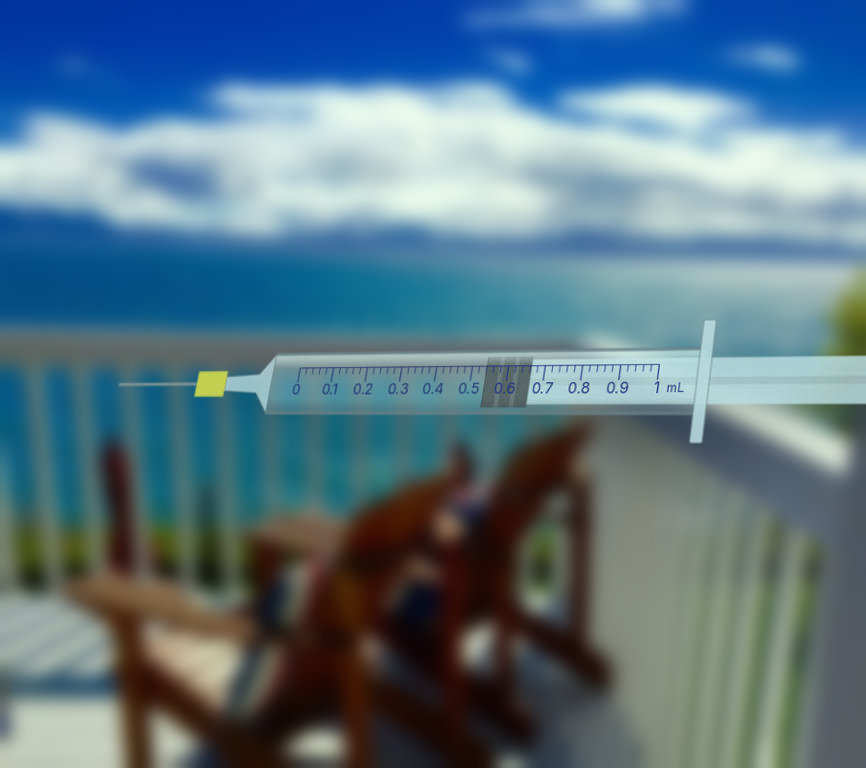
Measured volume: 0.54,mL
